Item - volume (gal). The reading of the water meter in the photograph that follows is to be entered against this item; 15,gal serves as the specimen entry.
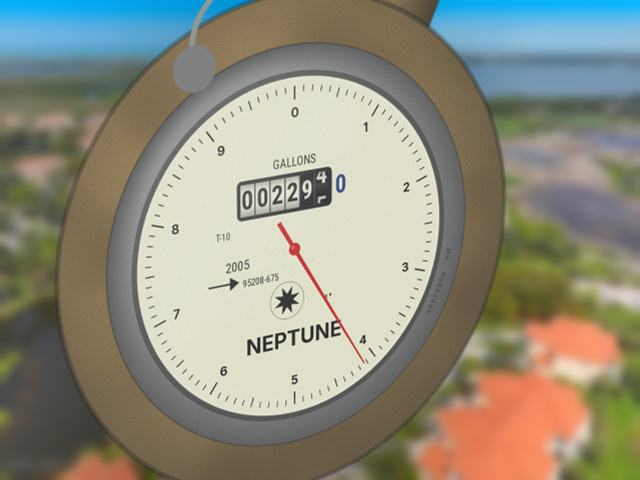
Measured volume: 22944.1,gal
